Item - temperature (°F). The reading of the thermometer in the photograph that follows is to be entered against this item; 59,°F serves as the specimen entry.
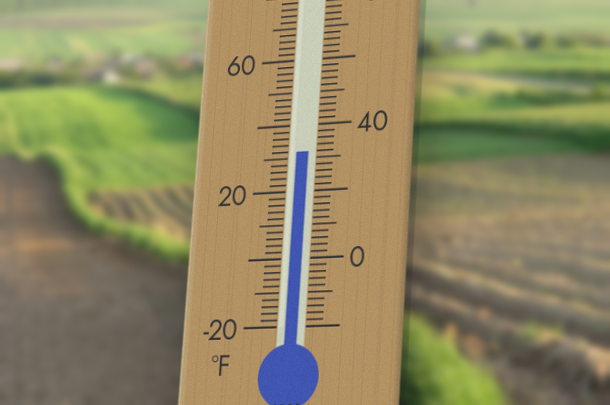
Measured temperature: 32,°F
